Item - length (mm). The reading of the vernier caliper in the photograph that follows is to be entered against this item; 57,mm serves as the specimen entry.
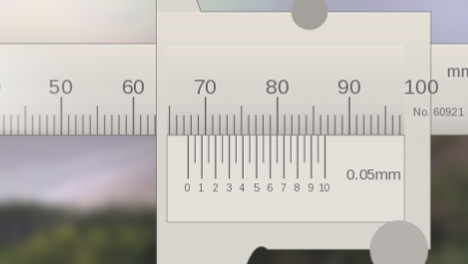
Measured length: 67.6,mm
